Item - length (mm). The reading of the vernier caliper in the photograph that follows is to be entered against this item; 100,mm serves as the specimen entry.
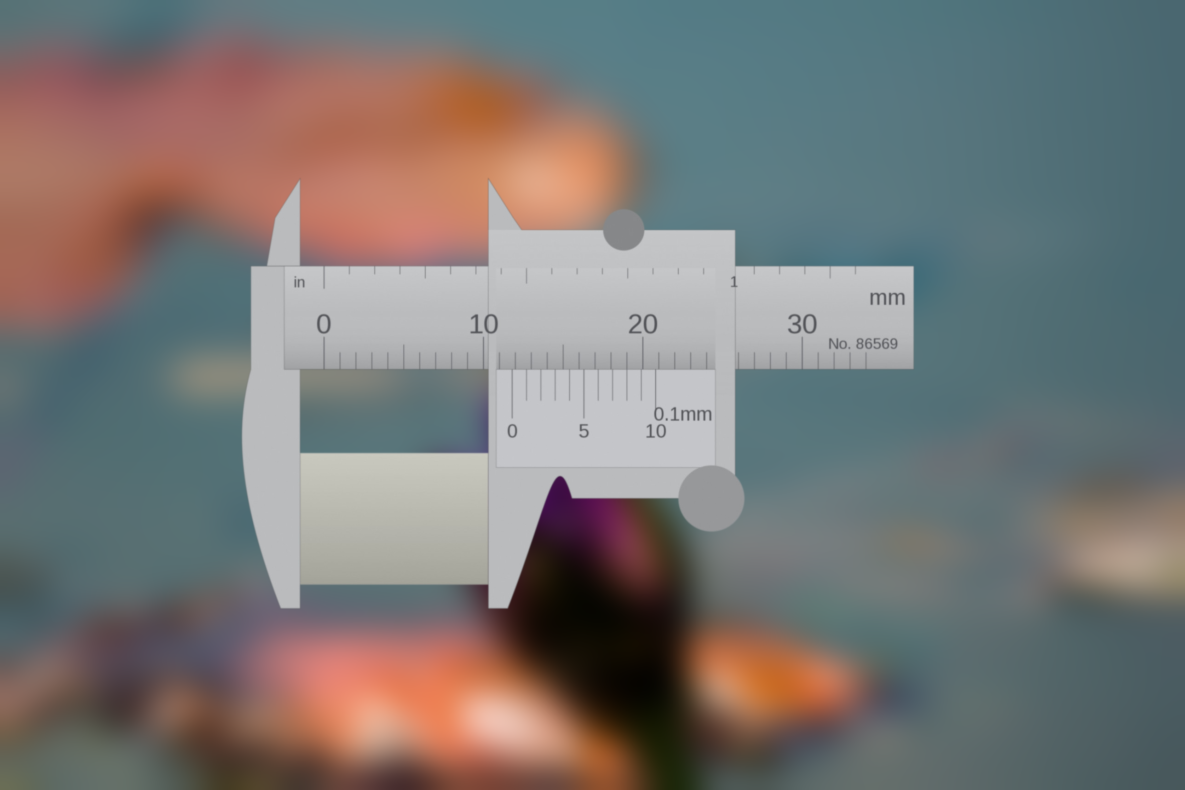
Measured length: 11.8,mm
